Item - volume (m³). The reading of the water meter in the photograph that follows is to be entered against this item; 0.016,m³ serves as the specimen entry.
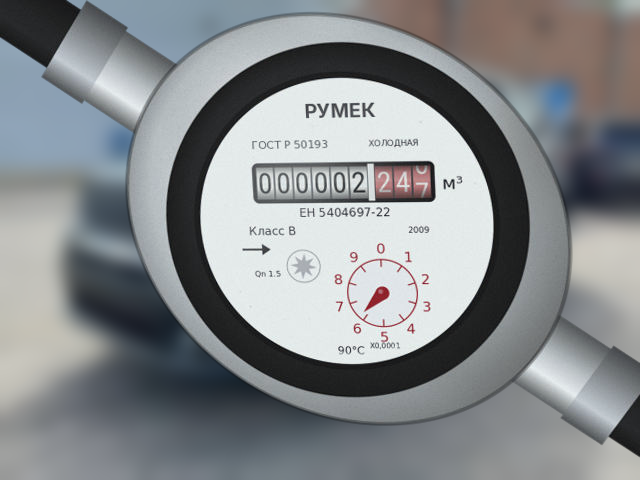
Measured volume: 2.2466,m³
